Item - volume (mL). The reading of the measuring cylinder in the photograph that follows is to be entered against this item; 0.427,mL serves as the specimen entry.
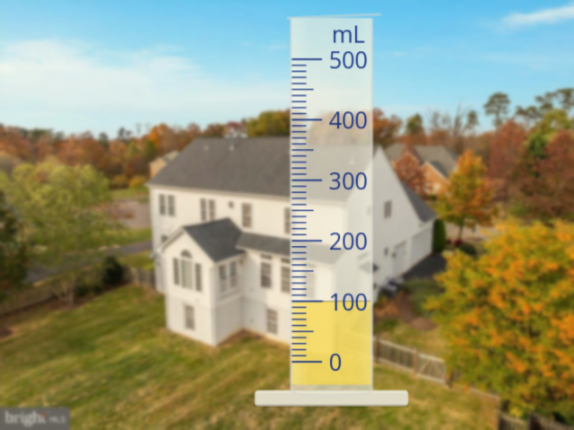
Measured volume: 100,mL
